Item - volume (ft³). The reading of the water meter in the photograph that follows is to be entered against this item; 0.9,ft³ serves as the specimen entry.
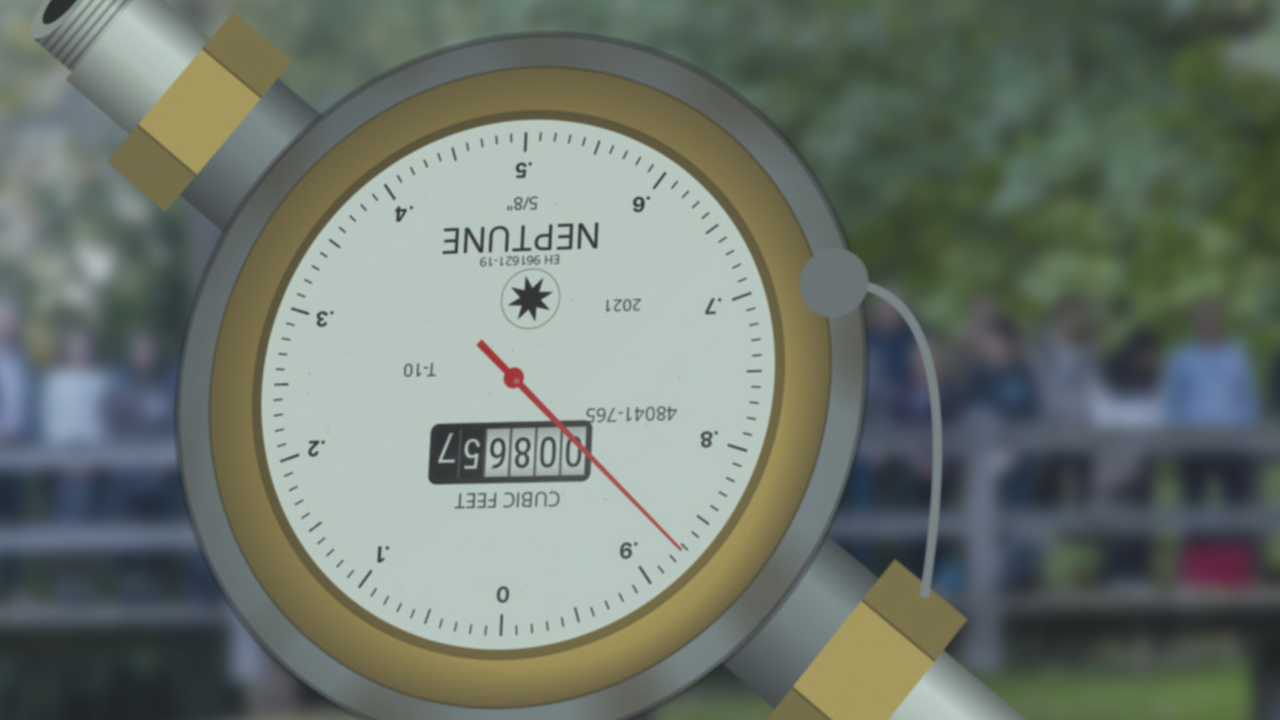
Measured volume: 8656.87,ft³
